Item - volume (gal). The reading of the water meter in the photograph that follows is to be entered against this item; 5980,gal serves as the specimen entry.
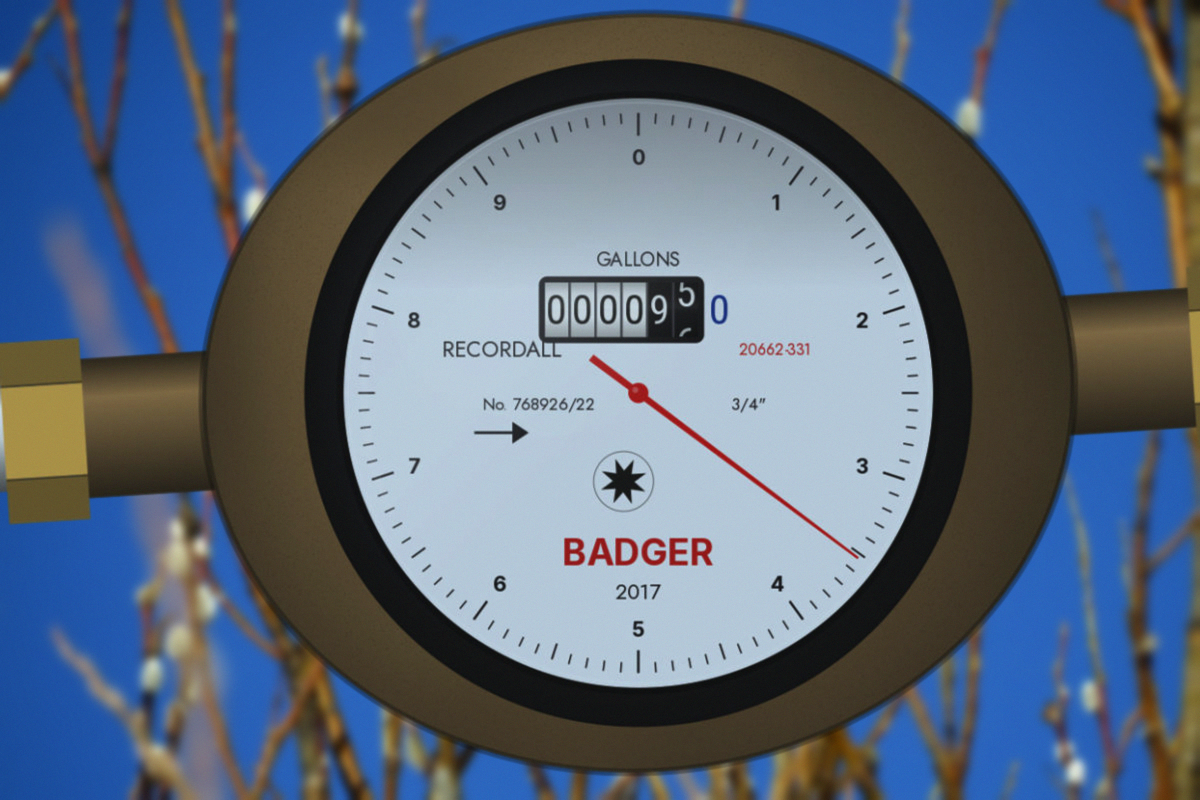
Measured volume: 953.5,gal
